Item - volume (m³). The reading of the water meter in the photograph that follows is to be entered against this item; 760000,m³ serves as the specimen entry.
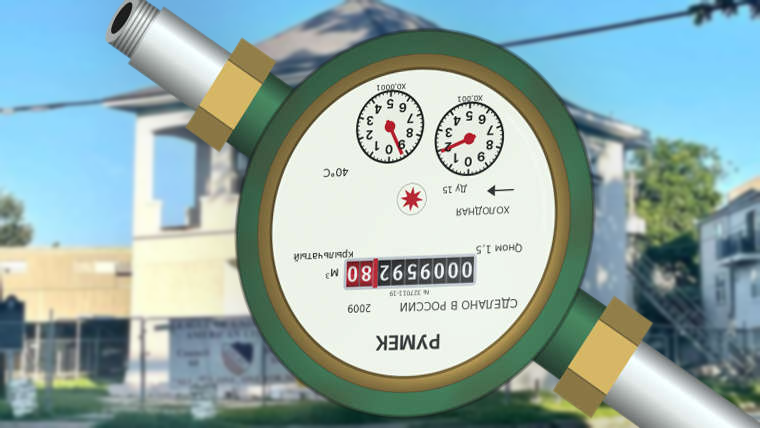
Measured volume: 9592.8019,m³
